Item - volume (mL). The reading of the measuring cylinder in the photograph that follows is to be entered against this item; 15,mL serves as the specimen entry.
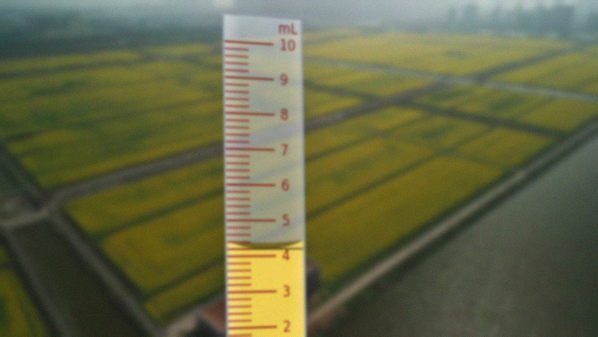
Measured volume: 4.2,mL
